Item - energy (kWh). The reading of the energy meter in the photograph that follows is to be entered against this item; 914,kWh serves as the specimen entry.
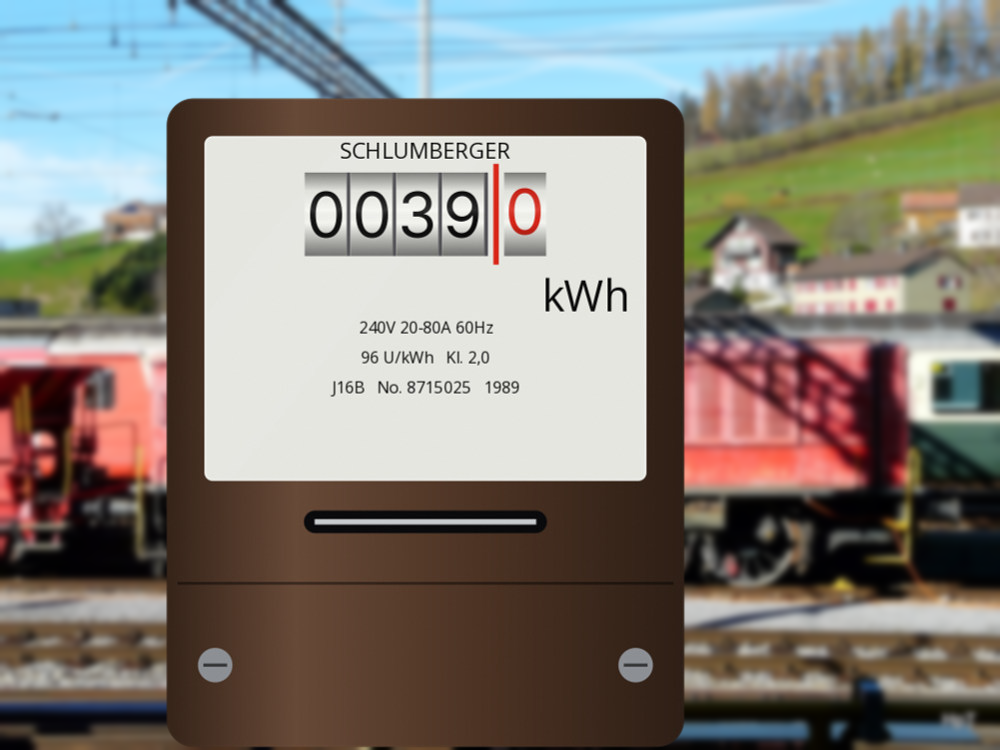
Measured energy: 39.0,kWh
